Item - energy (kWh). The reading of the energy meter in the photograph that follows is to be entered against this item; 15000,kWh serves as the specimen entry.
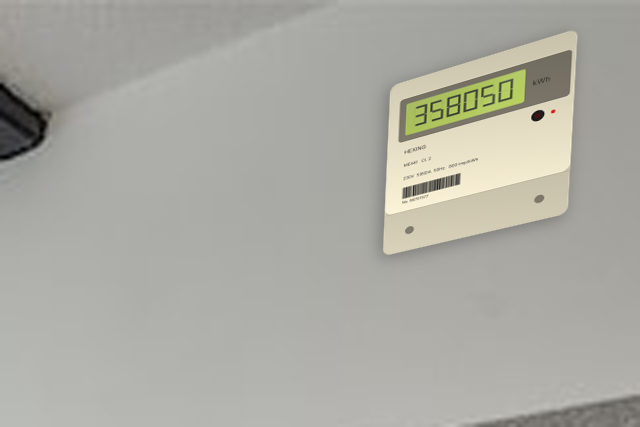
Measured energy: 358050,kWh
